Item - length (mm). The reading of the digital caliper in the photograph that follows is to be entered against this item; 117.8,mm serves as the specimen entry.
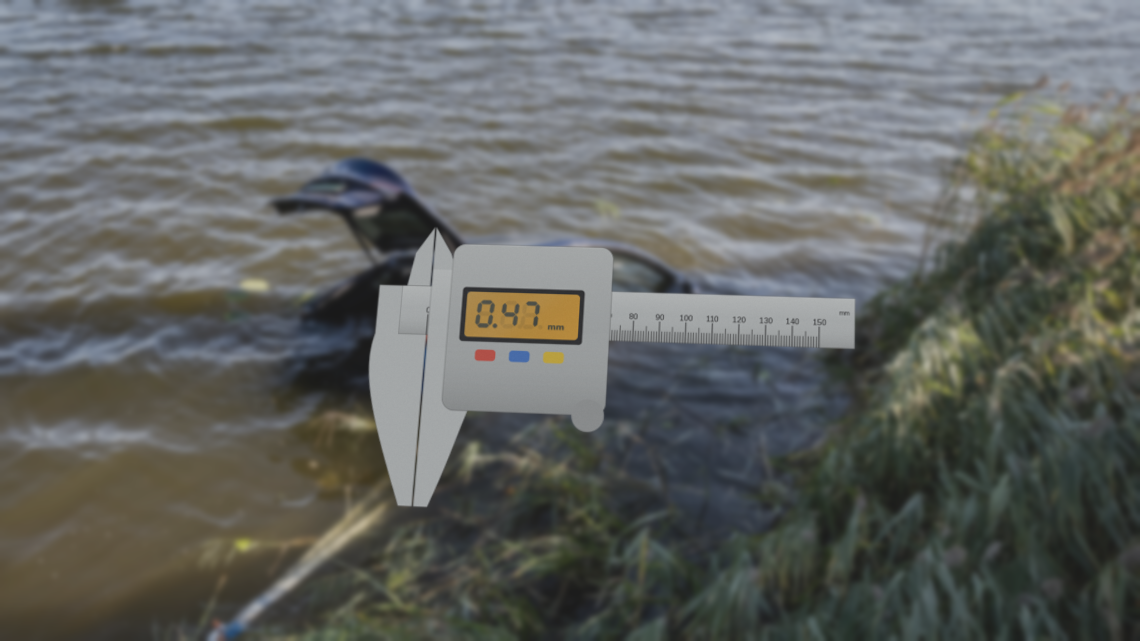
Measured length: 0.47,mm
